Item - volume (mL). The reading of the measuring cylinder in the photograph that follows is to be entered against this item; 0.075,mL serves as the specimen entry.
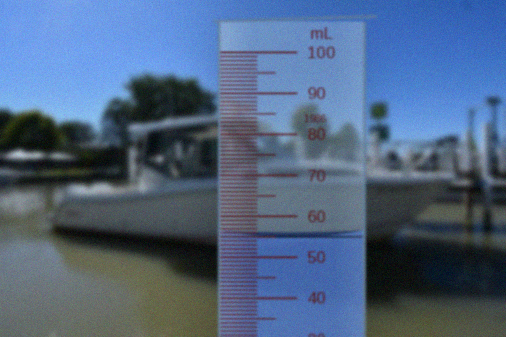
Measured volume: 55,mL
